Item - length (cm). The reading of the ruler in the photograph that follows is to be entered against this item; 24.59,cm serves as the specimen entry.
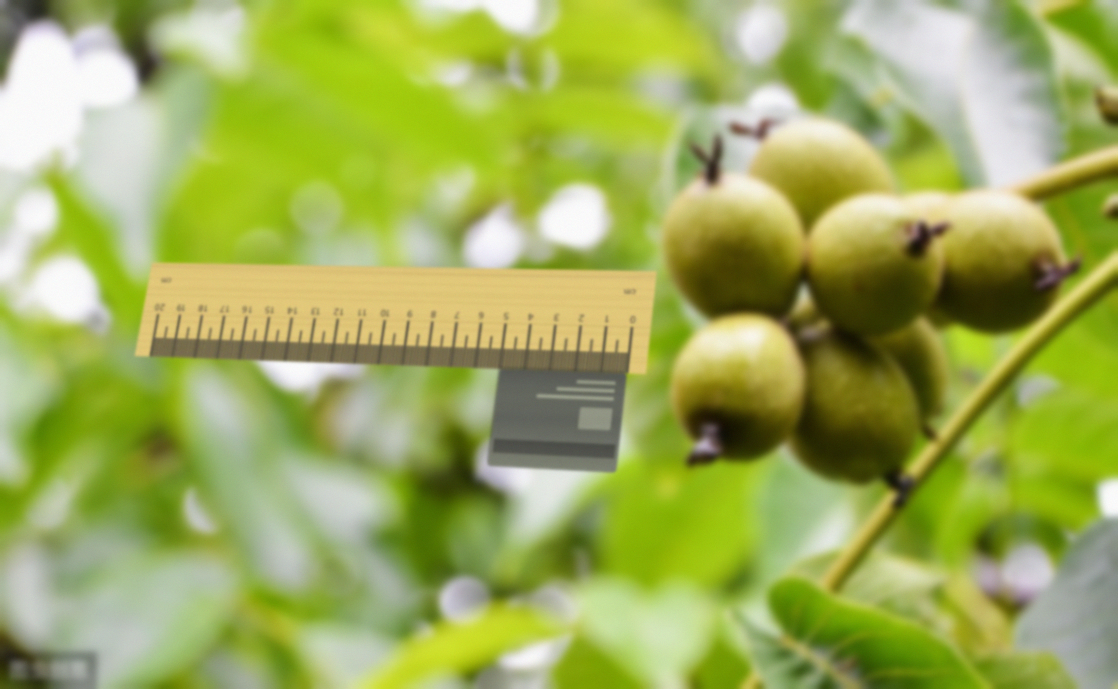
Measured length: 5,cm
